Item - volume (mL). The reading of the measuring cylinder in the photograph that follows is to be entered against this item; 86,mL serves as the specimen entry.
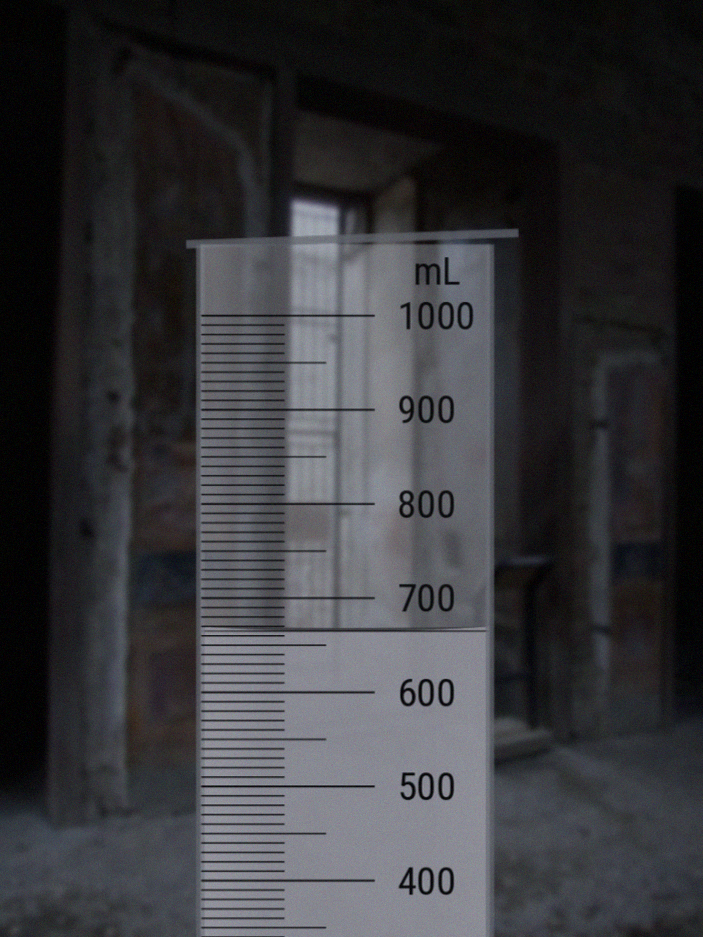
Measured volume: 665,mL
